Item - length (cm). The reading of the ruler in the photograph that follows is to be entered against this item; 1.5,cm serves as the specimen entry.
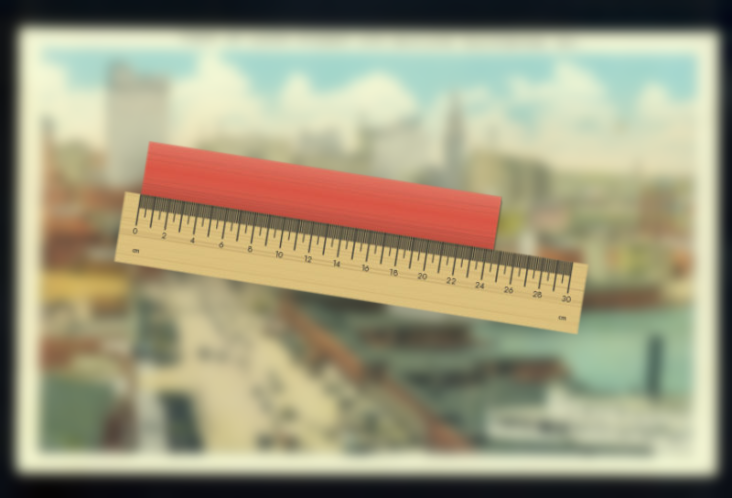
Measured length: 24.5,cm
